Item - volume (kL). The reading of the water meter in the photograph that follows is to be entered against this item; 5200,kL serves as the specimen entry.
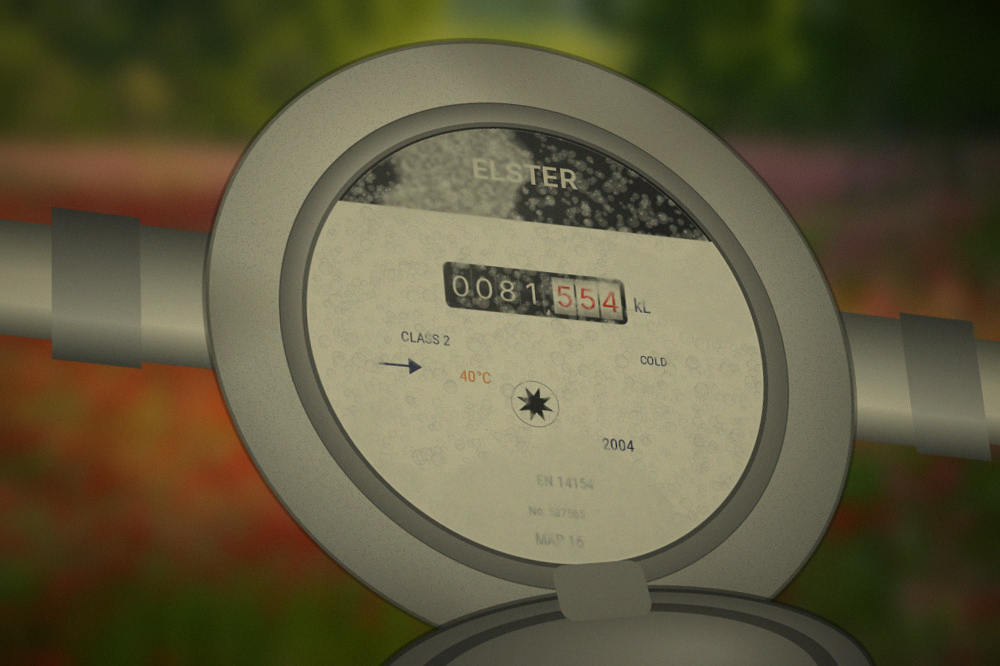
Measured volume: 81.554,kL
